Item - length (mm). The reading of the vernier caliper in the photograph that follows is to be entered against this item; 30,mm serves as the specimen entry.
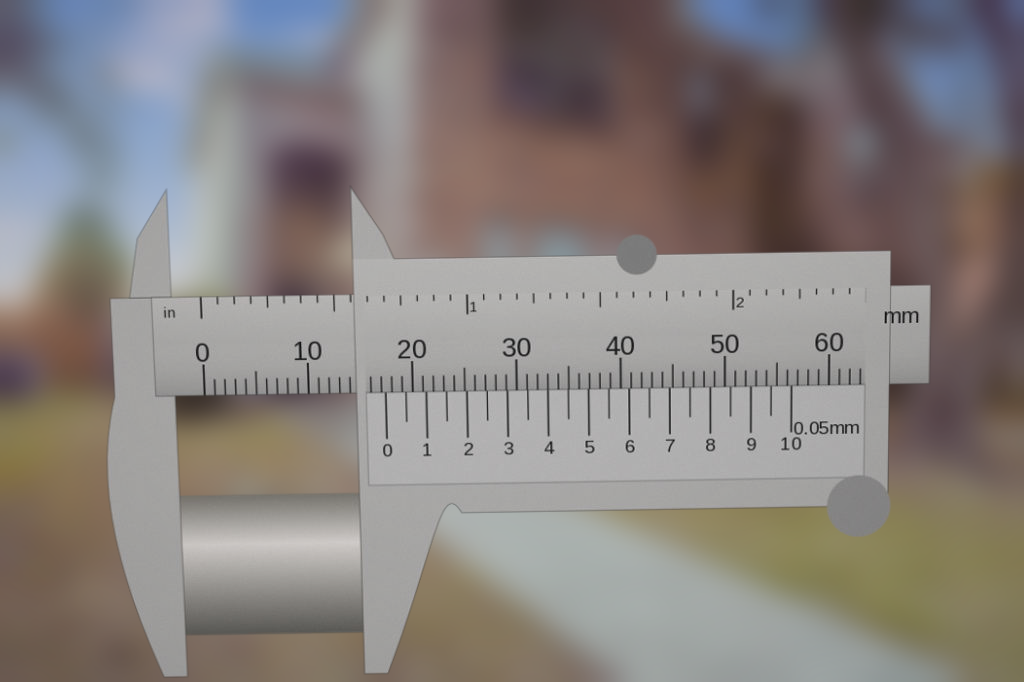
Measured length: 17.4,mm
